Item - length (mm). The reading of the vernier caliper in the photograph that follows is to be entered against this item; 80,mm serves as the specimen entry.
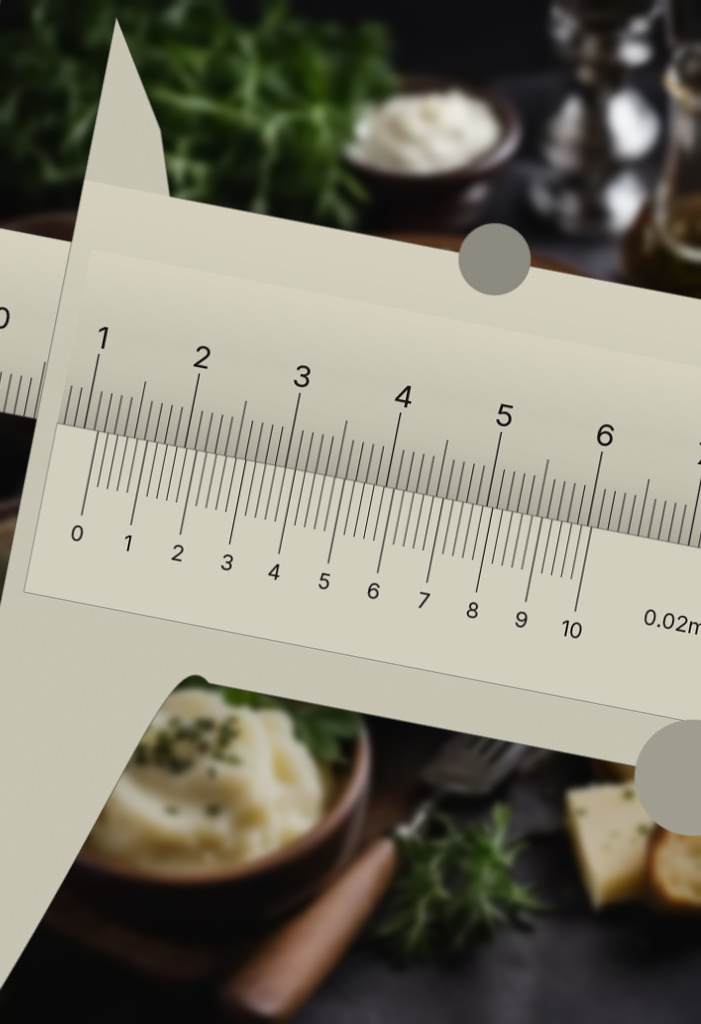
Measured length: 11.4,mm
